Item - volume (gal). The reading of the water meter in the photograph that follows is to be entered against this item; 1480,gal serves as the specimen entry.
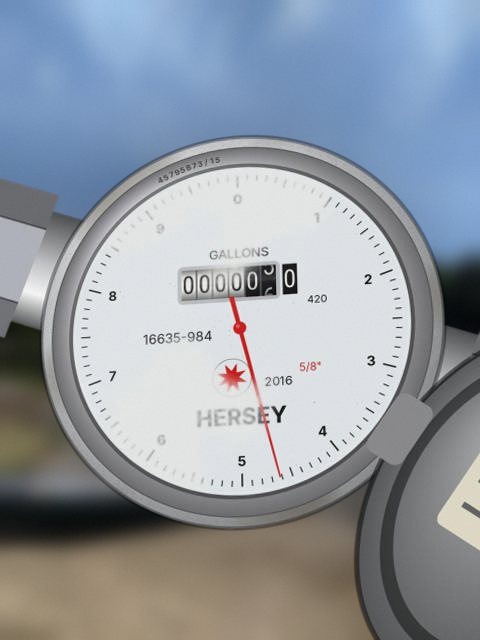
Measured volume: 54.6,gal
